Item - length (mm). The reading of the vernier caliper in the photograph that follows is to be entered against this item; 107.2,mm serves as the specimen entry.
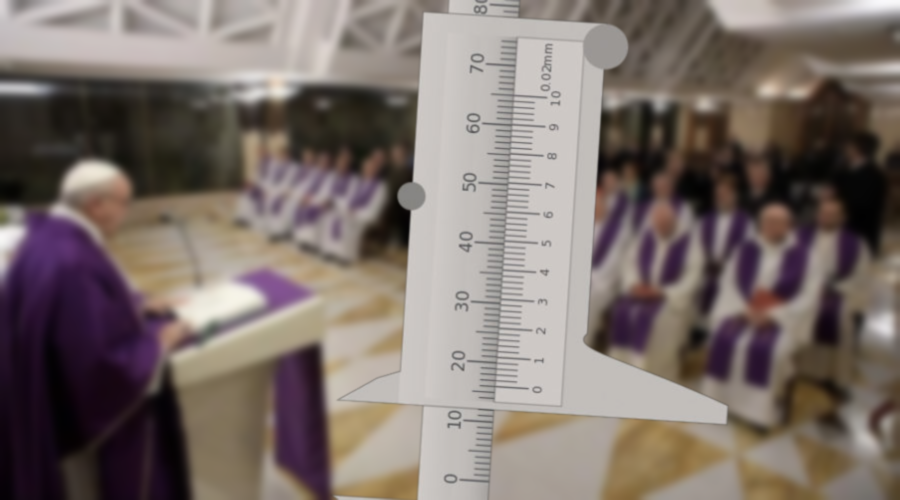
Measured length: 16.0,mm
